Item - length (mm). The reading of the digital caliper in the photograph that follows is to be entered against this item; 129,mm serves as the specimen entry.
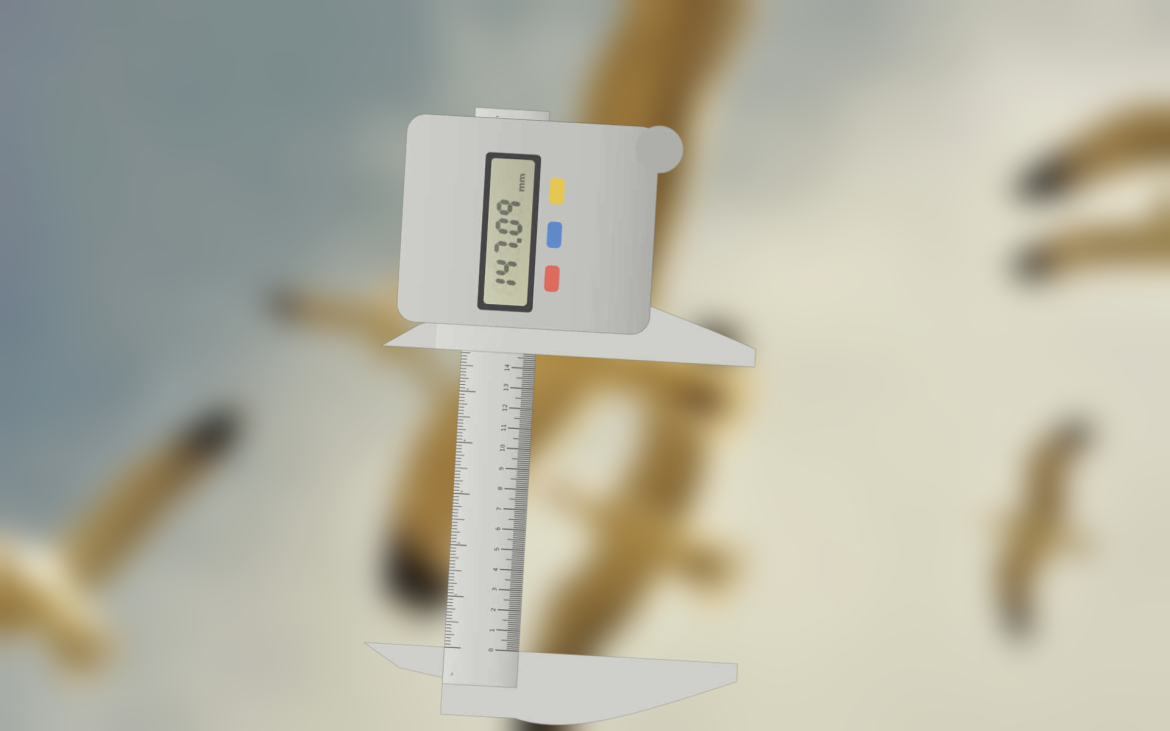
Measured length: 147.09,mm
